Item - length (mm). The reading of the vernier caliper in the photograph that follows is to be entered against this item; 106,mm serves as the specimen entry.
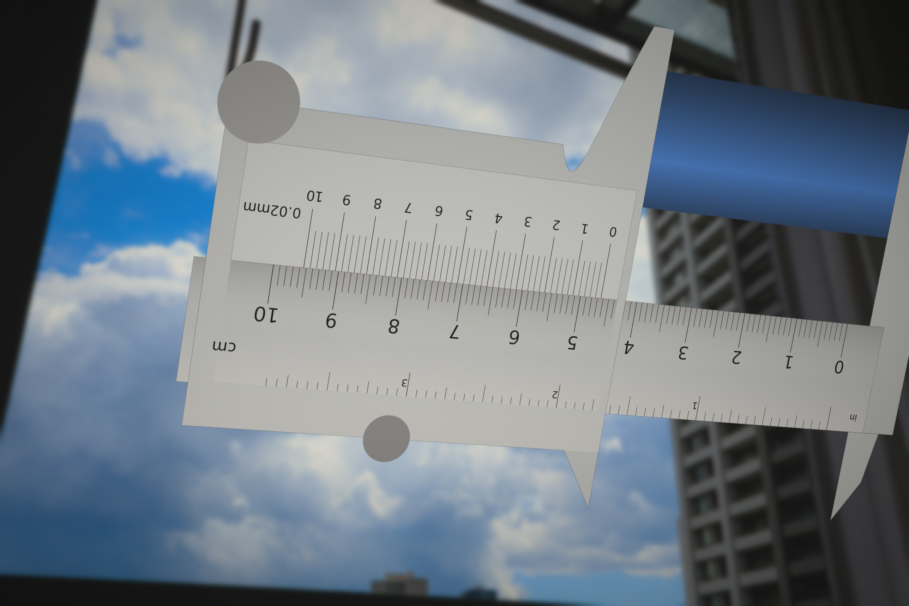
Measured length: 46.4,mm
